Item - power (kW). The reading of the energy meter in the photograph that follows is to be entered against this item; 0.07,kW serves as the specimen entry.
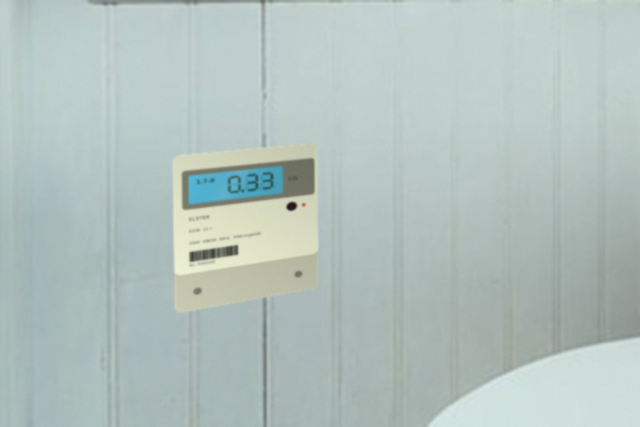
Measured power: 0.33,kW
